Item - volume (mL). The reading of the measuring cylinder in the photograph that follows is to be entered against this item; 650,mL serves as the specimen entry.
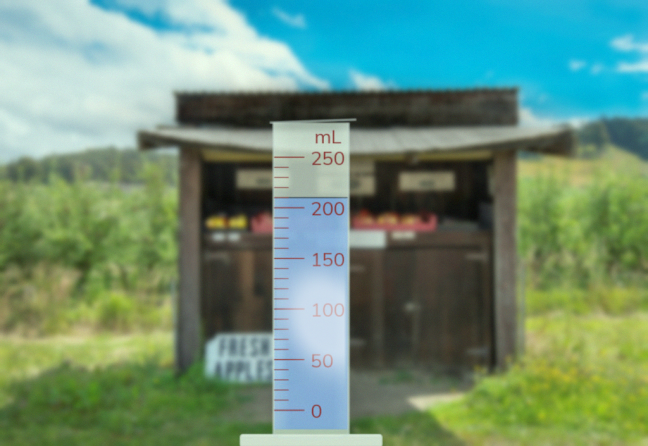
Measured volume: 210,mL
